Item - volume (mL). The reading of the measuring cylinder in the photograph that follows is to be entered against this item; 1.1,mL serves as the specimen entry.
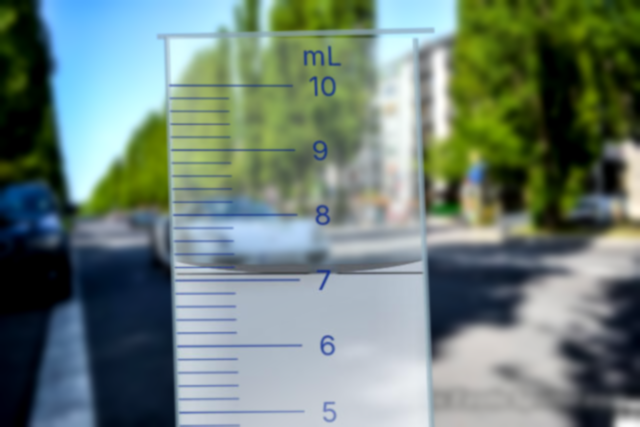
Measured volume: 7.1,mL
